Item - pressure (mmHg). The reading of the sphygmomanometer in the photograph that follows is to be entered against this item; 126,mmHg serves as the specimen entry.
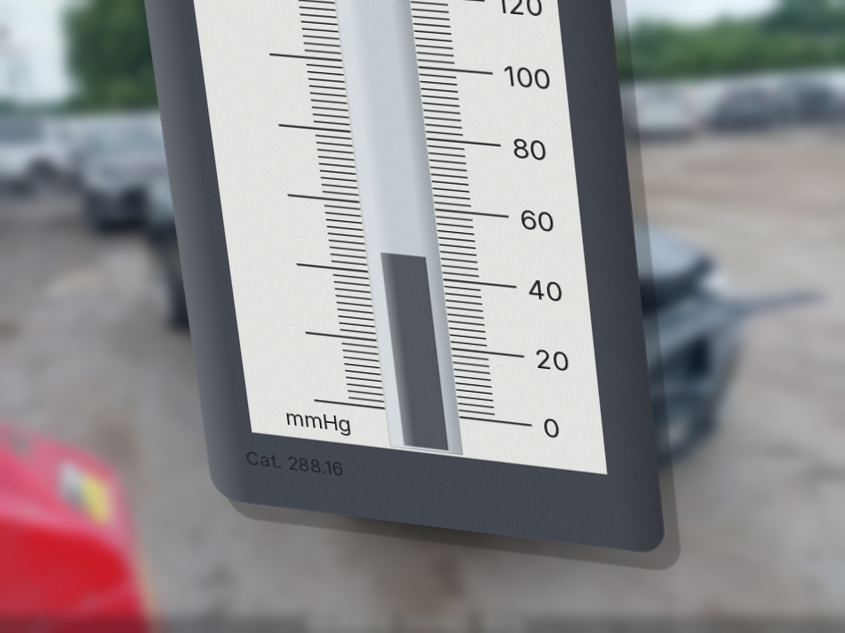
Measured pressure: 46,mmHg
